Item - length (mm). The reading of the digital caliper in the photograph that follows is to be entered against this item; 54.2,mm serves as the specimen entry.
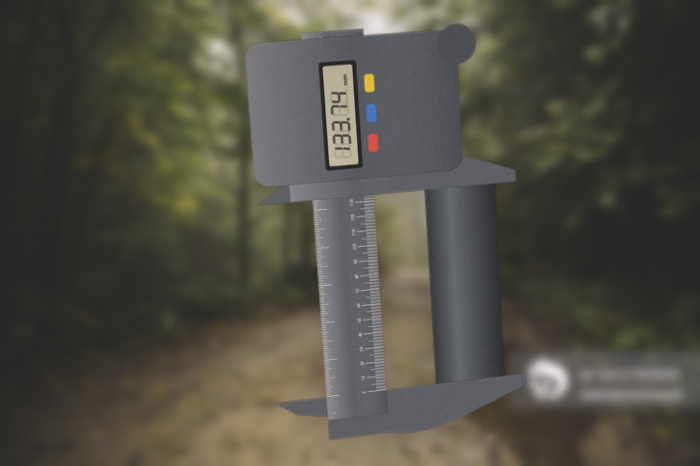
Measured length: 133.74,mm
